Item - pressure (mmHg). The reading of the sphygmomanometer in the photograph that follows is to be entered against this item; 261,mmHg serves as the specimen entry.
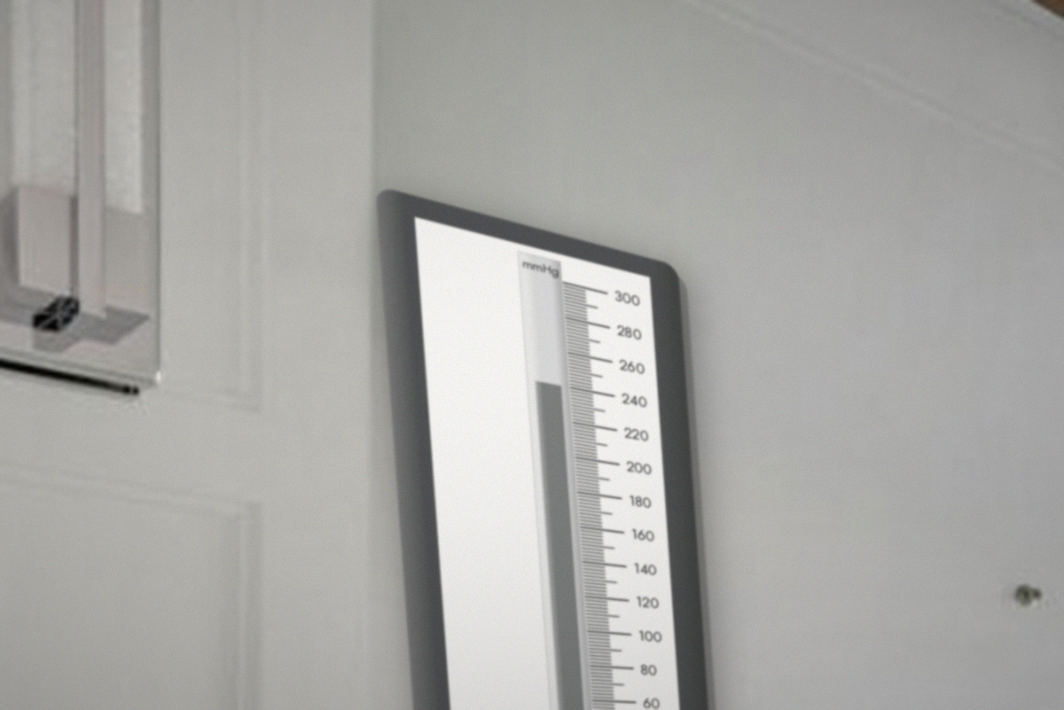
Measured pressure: 240,mmHg
